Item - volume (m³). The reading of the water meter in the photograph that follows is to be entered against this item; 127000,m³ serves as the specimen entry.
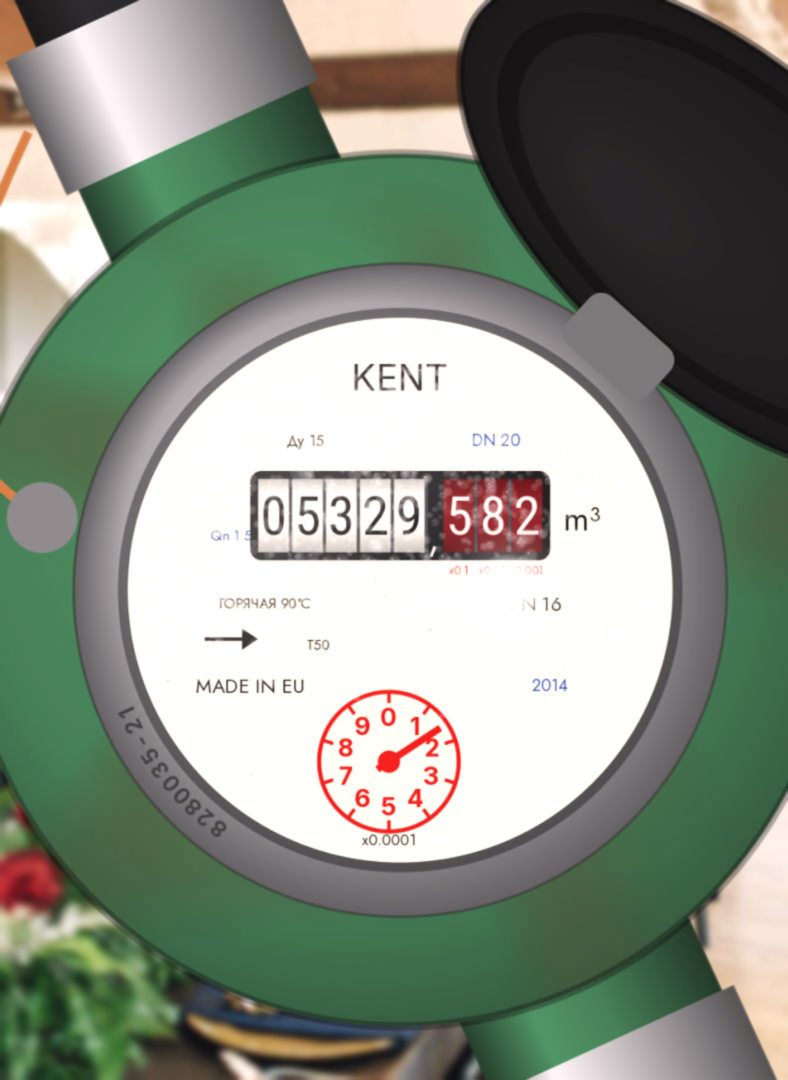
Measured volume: 5329.5821,m³
